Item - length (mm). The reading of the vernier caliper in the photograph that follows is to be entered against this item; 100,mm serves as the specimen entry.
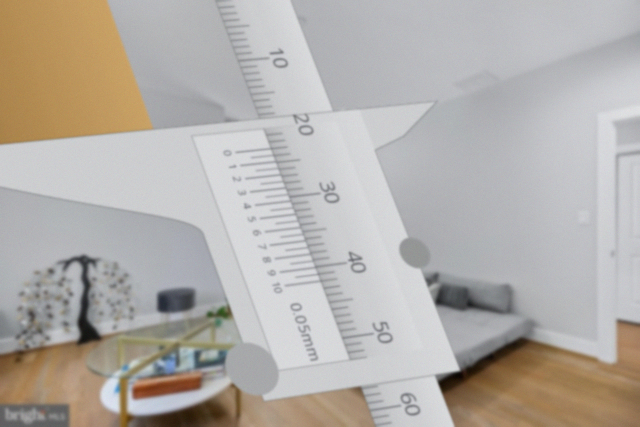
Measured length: 23.0,mm
